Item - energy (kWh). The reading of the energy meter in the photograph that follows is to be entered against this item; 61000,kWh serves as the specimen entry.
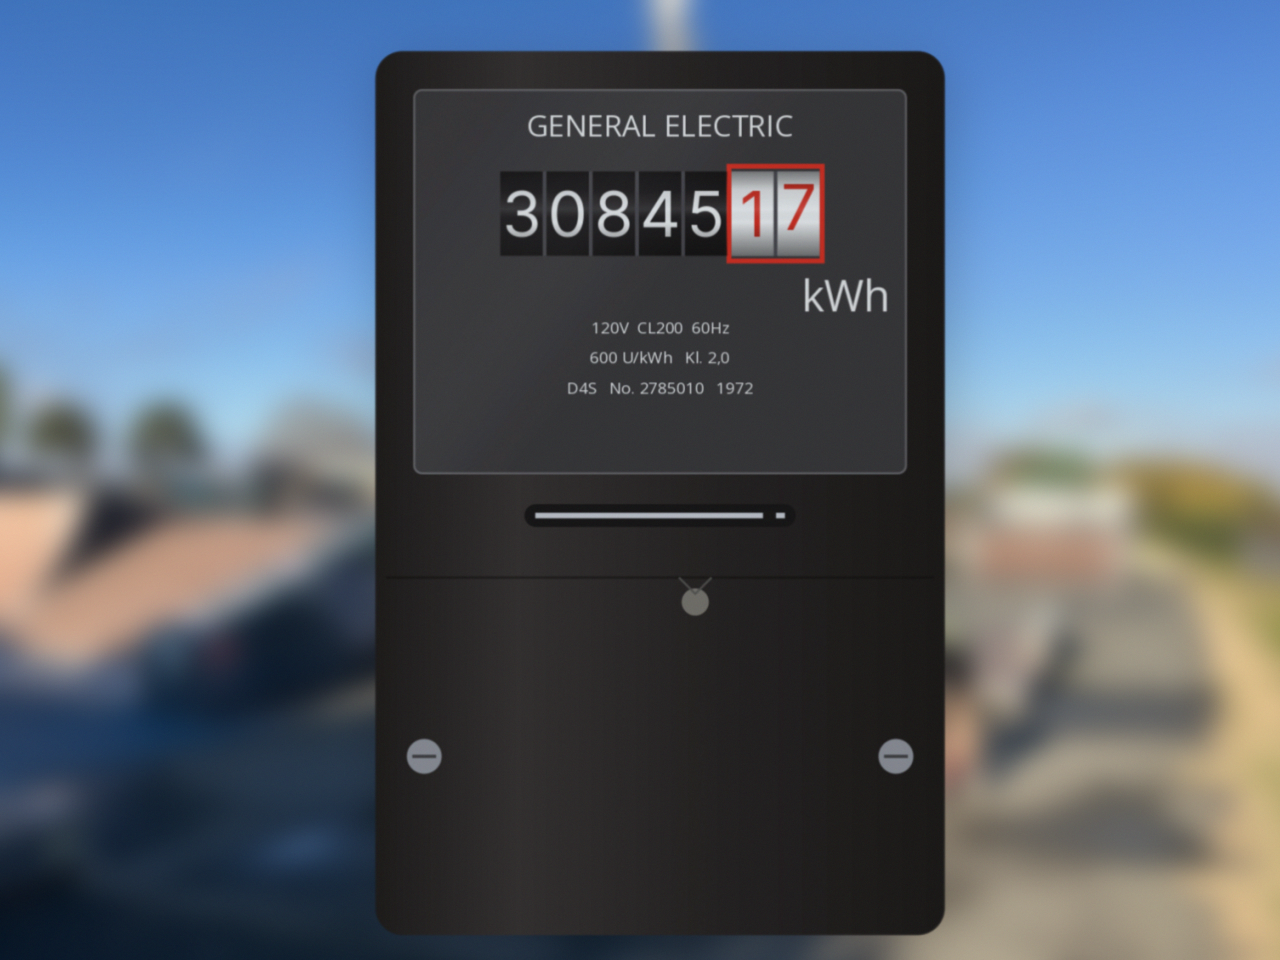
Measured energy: 30845.17,kWh
